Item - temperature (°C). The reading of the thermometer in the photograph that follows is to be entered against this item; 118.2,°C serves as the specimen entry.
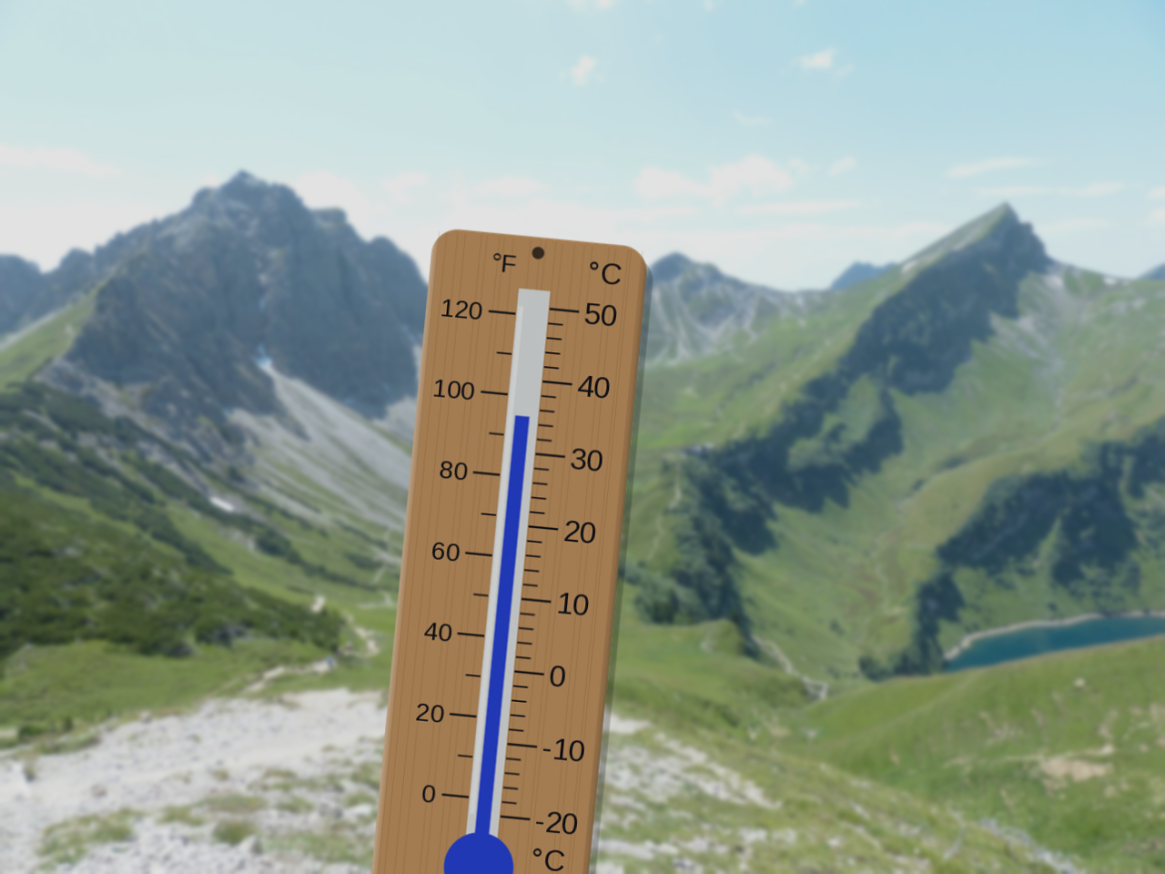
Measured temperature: 35,°C
